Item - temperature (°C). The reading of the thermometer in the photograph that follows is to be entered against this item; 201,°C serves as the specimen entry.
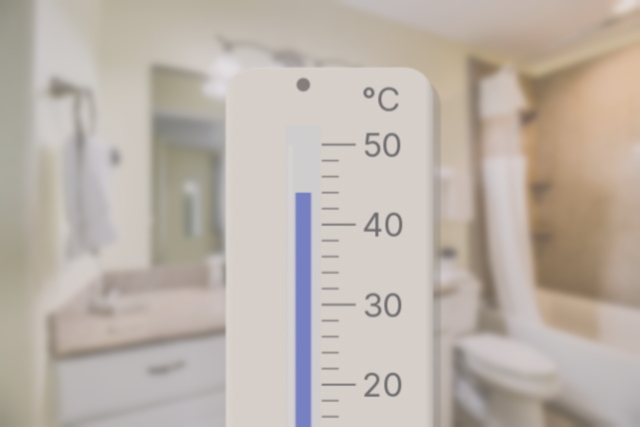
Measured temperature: 44,°C
